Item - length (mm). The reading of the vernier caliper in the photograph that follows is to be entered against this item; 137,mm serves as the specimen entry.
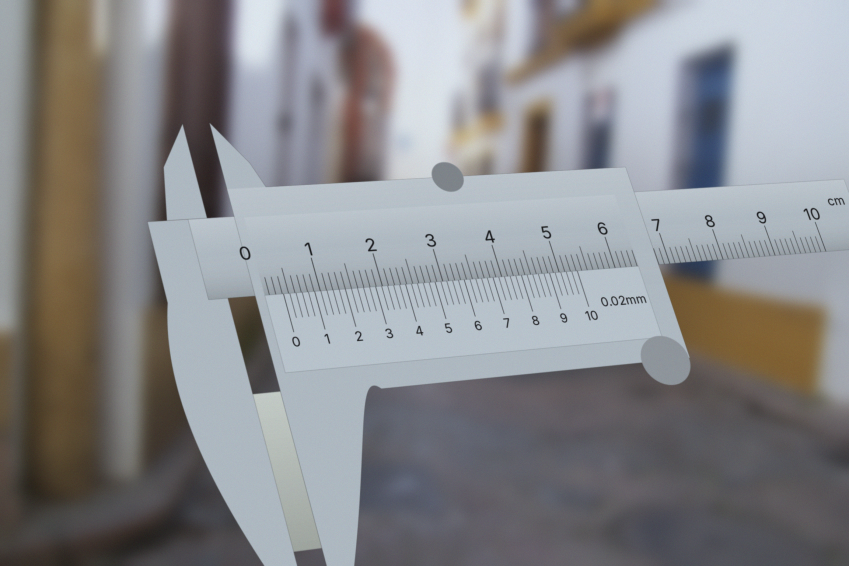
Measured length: 4.2,mm
